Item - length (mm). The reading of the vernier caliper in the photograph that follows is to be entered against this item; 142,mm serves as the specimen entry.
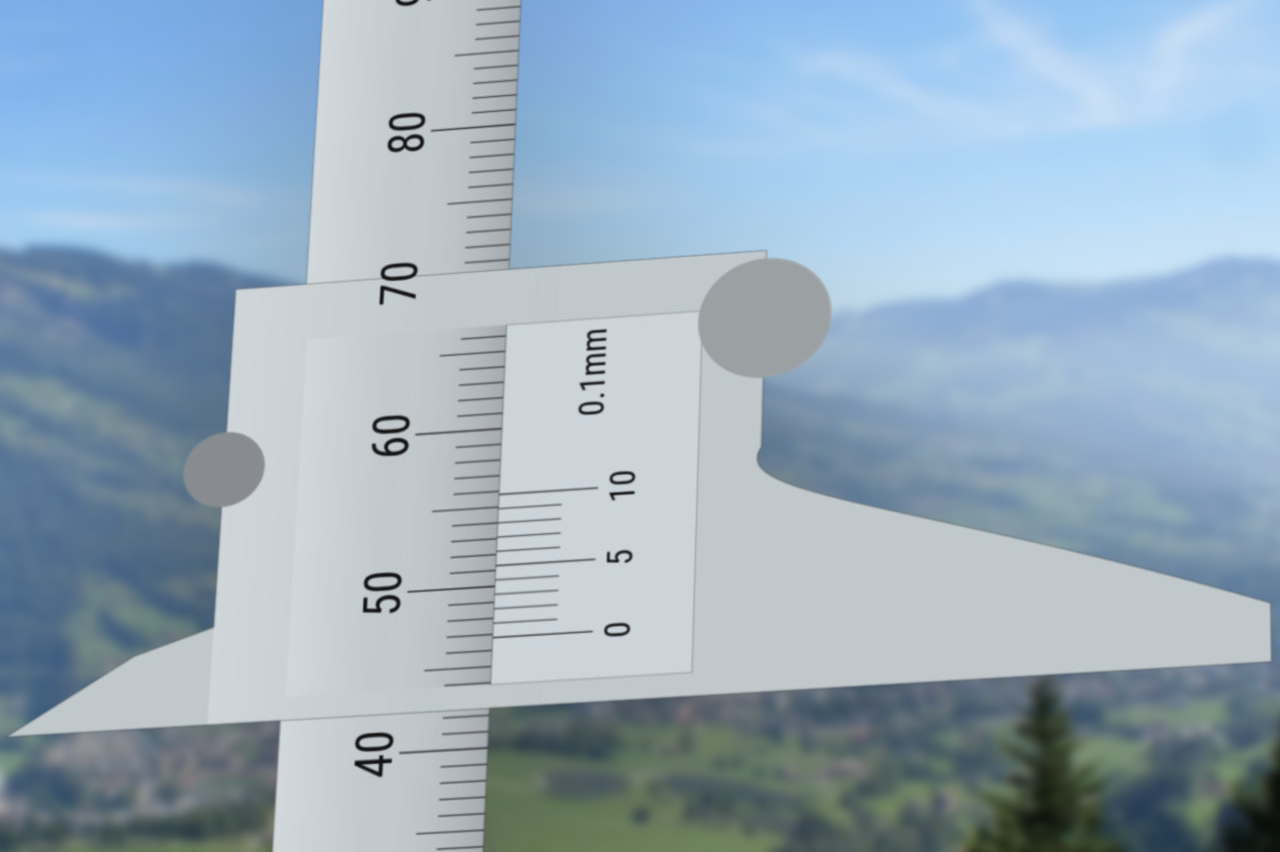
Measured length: 46.8,mm
